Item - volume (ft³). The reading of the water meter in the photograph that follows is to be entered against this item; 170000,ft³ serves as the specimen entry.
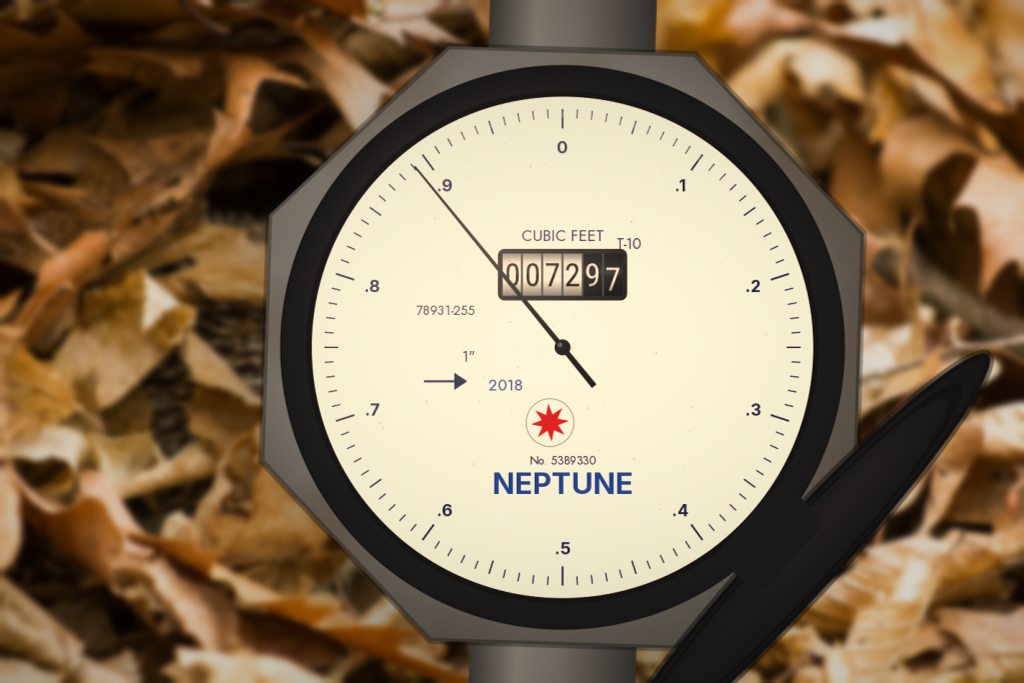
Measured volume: 7296.89,ft³
